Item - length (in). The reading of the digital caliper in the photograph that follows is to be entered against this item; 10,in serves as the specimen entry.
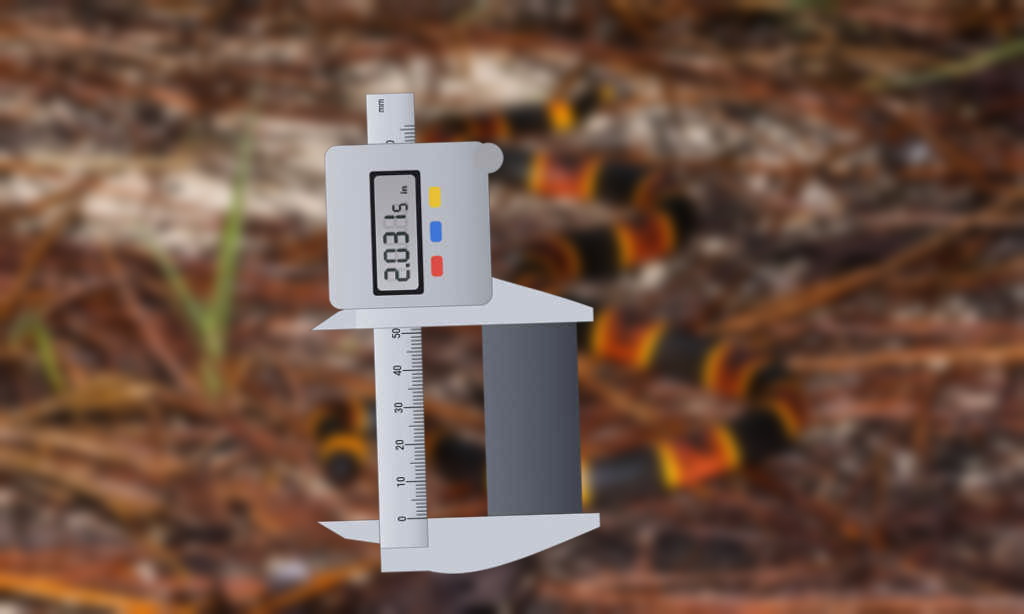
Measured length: 2.0315,in
